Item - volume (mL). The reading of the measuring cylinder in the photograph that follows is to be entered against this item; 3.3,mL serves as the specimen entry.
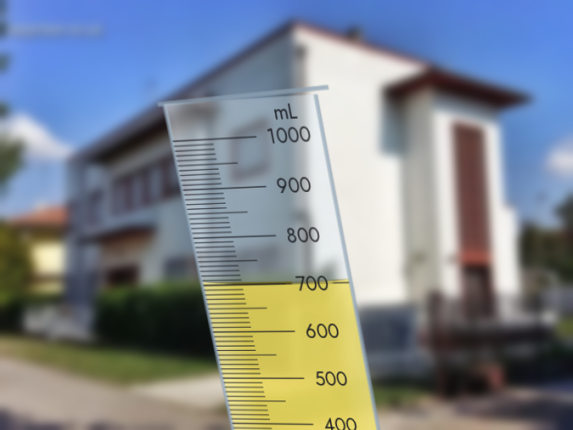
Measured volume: 700,mL
